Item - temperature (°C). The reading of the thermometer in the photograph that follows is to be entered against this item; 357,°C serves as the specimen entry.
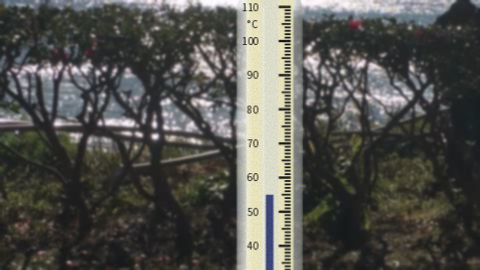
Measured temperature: 55,°C
